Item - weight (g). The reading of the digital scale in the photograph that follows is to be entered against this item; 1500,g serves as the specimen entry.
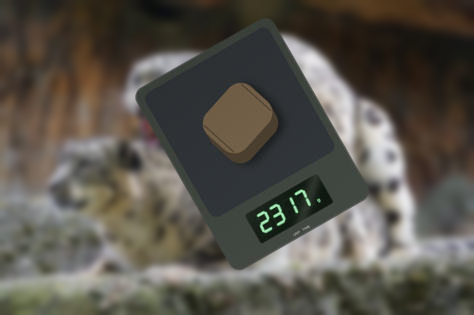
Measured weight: 2317,g
